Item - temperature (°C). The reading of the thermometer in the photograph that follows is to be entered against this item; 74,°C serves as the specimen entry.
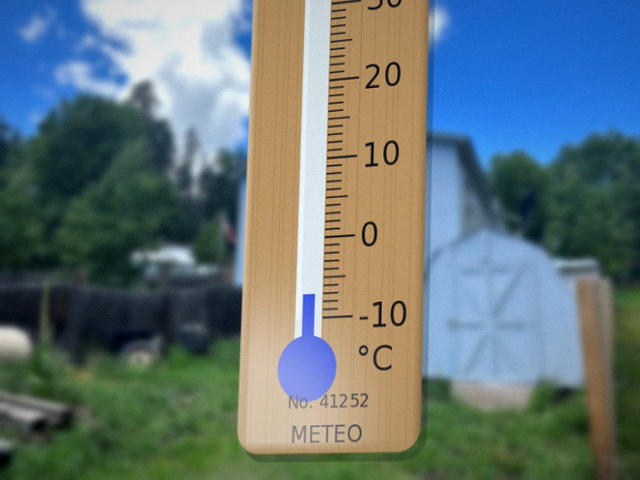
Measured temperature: -7,°C
